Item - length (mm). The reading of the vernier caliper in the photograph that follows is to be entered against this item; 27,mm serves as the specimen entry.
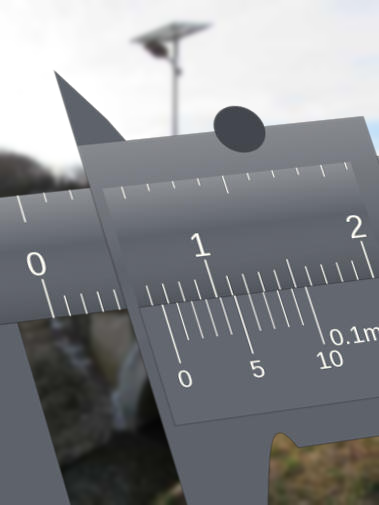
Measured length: 6.6,mm
